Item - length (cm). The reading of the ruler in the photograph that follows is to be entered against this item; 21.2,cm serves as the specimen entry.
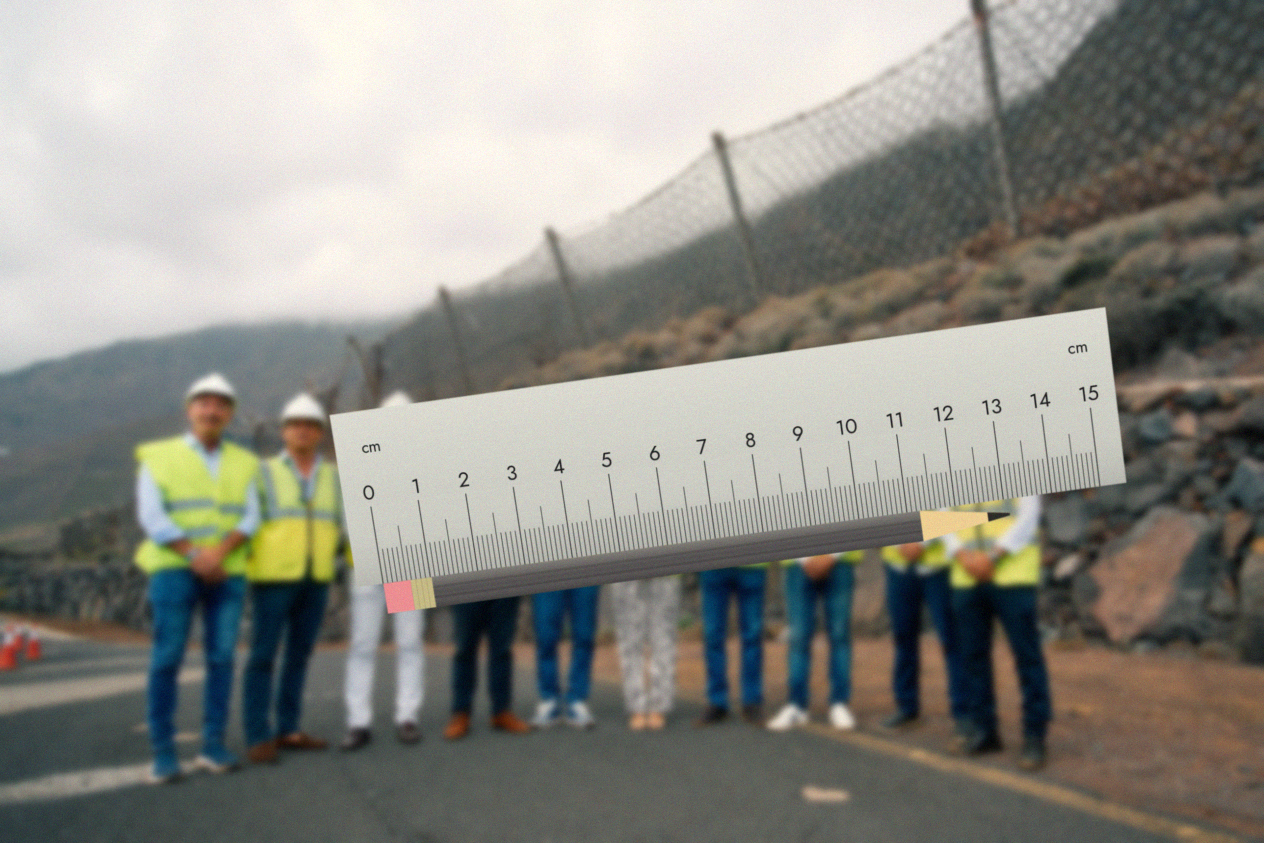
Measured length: 13.1,cm
